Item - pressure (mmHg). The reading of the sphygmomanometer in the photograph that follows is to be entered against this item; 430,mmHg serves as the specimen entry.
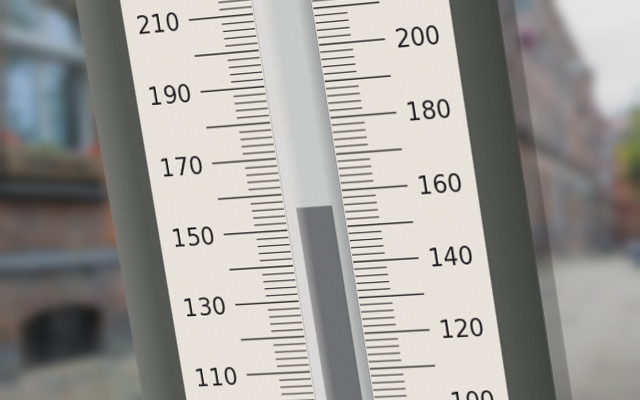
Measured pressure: 156,mmHg
